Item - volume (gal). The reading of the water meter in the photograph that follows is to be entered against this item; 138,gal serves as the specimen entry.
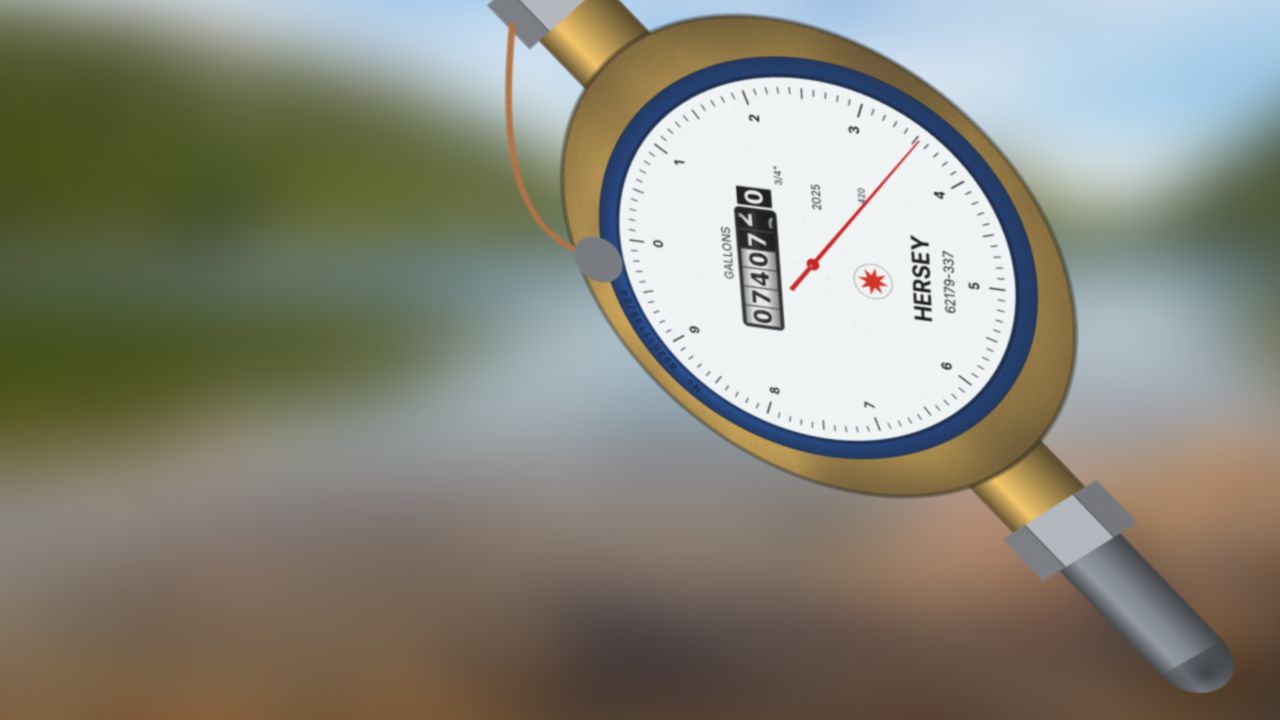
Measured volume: 740723.5,gal
